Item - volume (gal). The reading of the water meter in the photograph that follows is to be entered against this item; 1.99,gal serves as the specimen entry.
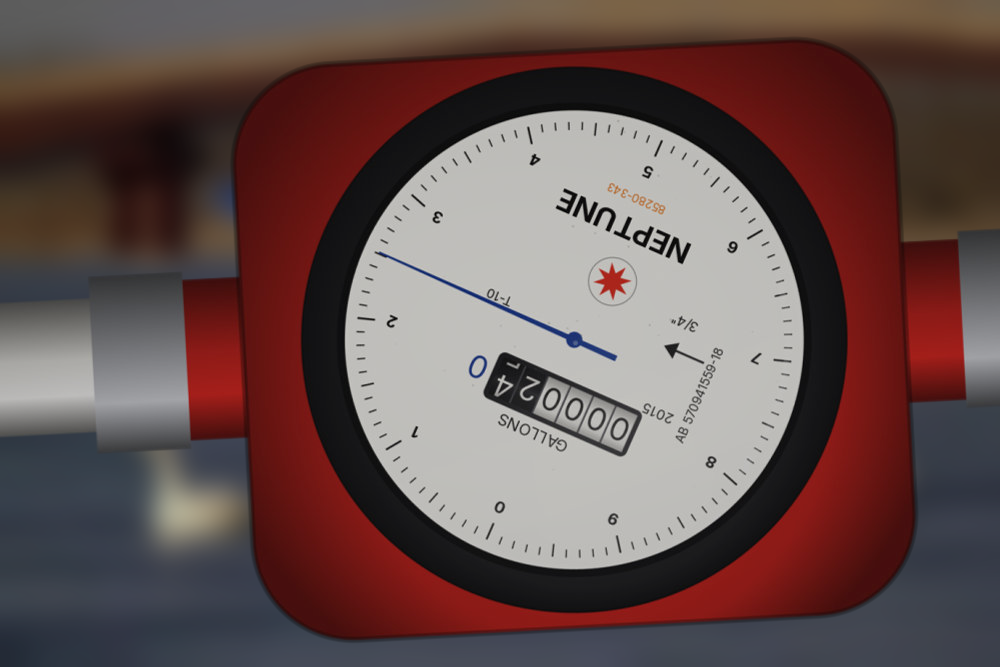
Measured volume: 242.5,gal
